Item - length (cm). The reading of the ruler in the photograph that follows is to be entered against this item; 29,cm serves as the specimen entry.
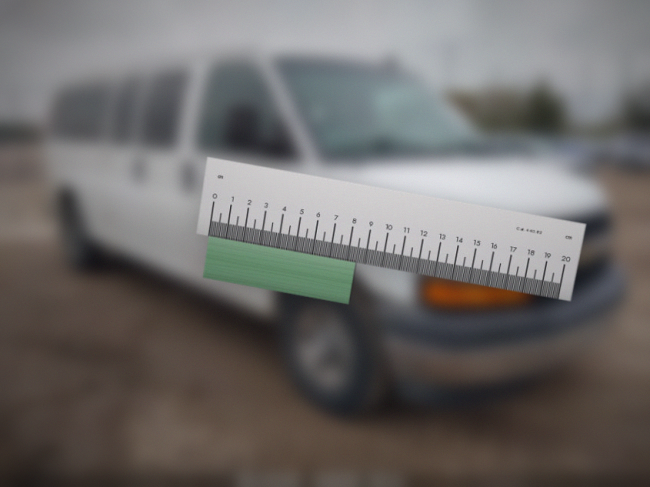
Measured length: 8.5,cm
